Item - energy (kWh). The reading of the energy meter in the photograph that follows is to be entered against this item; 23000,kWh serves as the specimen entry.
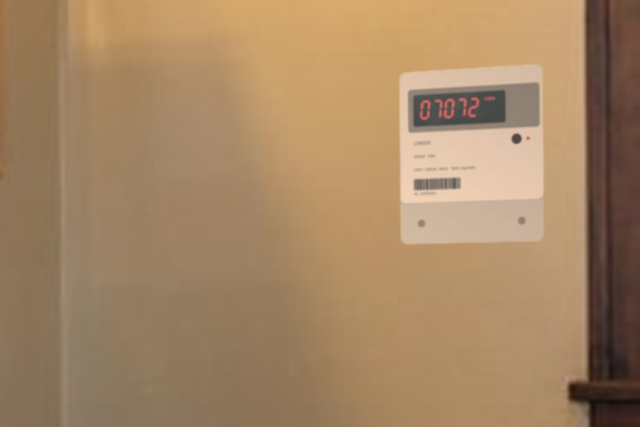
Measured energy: 7072,kWh
